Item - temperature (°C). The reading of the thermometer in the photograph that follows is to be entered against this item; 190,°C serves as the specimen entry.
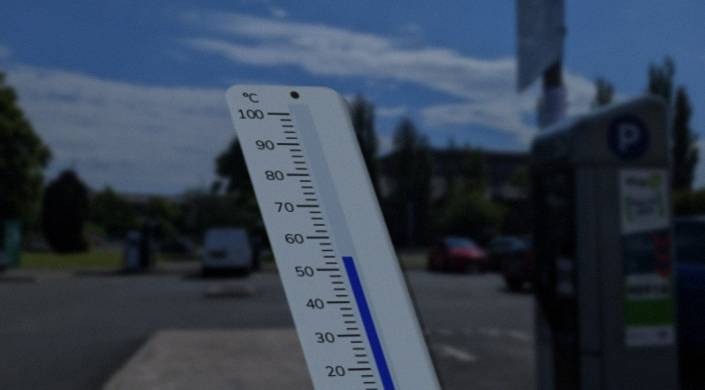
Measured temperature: 54,°C
